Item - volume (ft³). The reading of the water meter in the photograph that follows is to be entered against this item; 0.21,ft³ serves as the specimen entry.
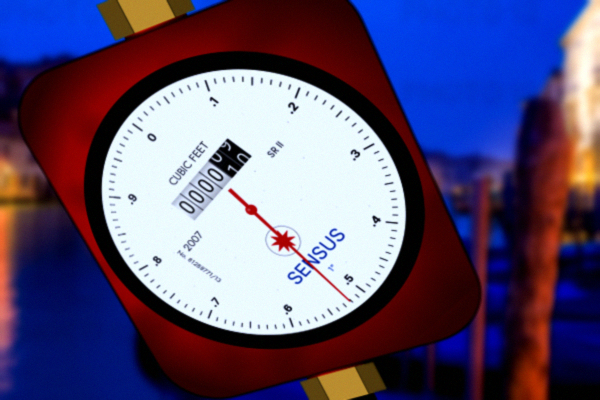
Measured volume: 9.52,ft³
